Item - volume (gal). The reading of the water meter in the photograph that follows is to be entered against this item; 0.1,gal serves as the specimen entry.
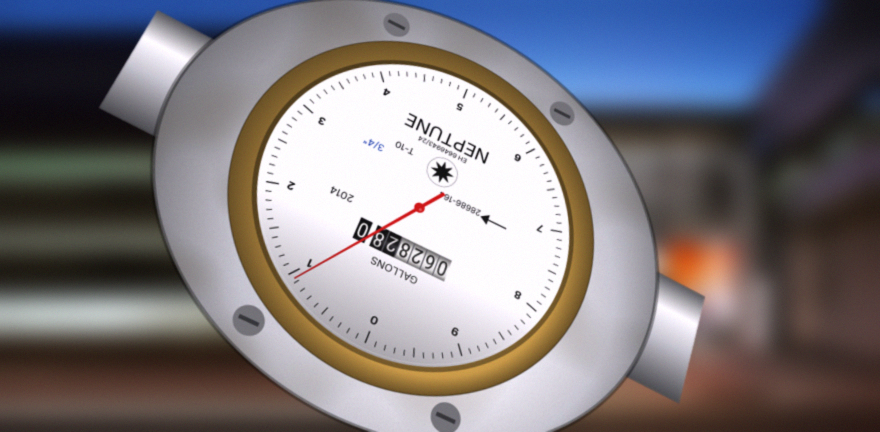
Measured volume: 628280.9,gal
